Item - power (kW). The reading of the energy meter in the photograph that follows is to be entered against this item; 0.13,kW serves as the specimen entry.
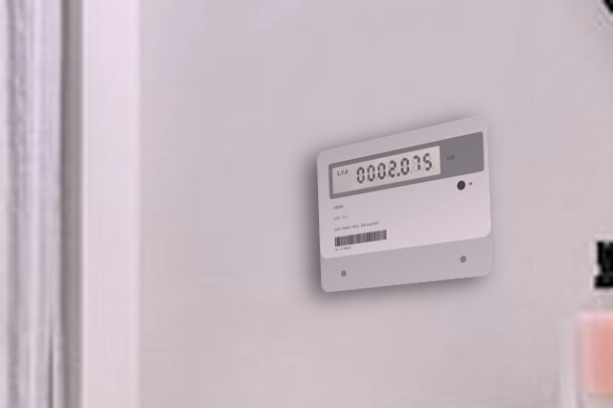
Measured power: 2.075,kW
